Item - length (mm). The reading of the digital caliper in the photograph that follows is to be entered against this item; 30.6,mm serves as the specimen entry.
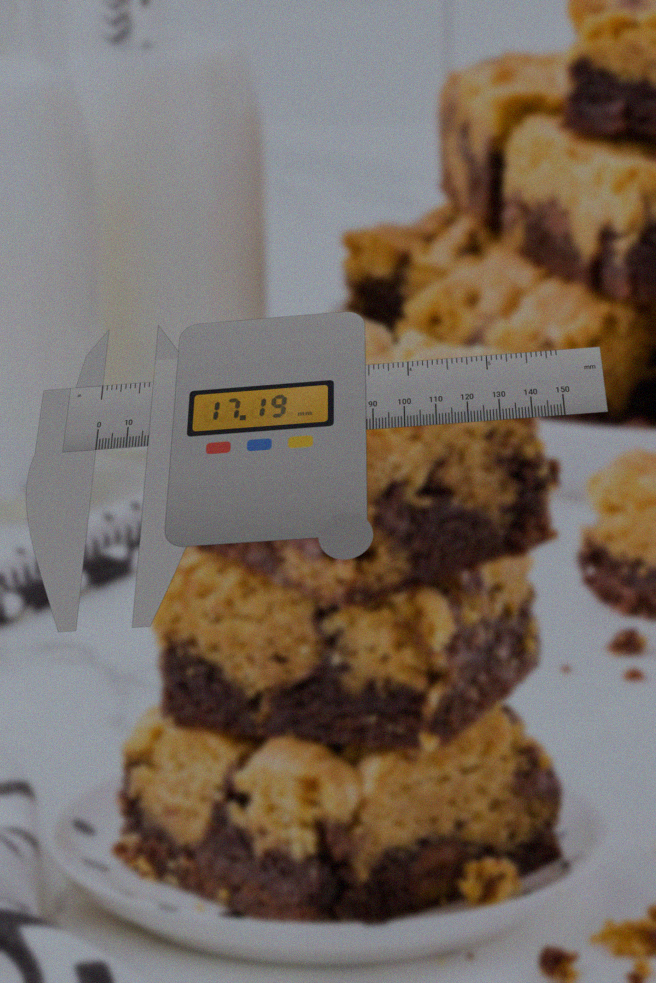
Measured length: 17.19,mm
